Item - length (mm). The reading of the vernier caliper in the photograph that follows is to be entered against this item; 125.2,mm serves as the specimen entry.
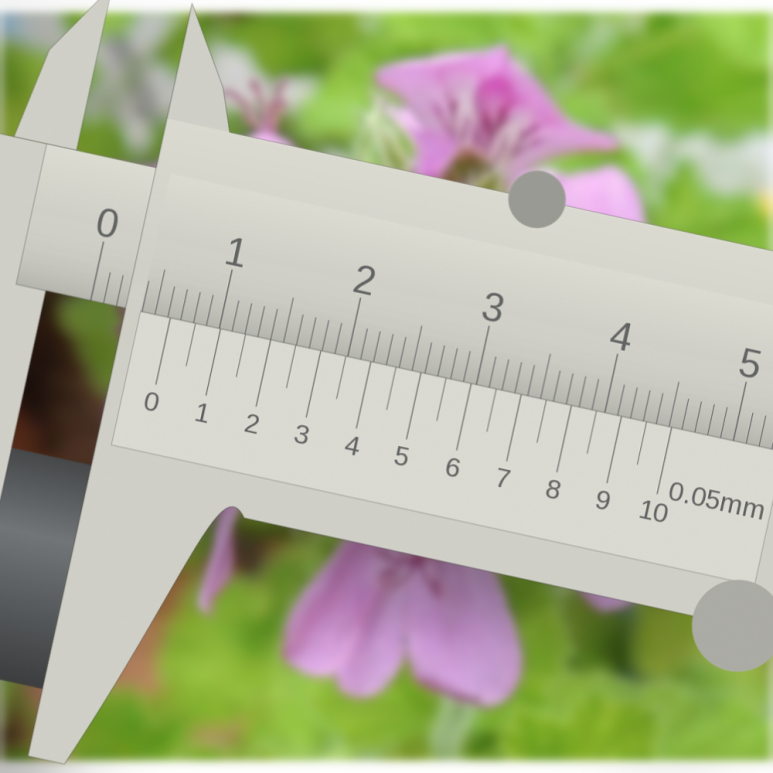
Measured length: 6.2,mm
